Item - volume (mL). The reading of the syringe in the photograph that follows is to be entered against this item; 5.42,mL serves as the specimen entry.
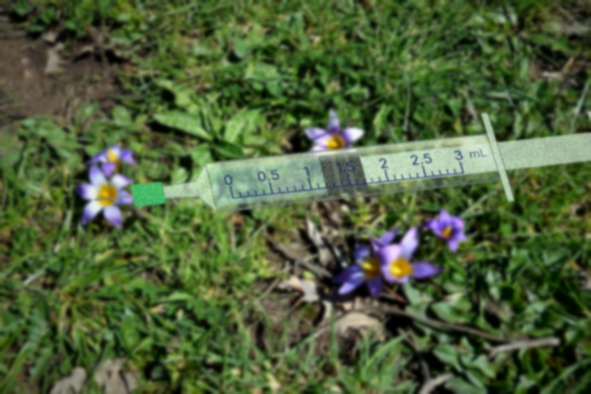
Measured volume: 1.2,mL
